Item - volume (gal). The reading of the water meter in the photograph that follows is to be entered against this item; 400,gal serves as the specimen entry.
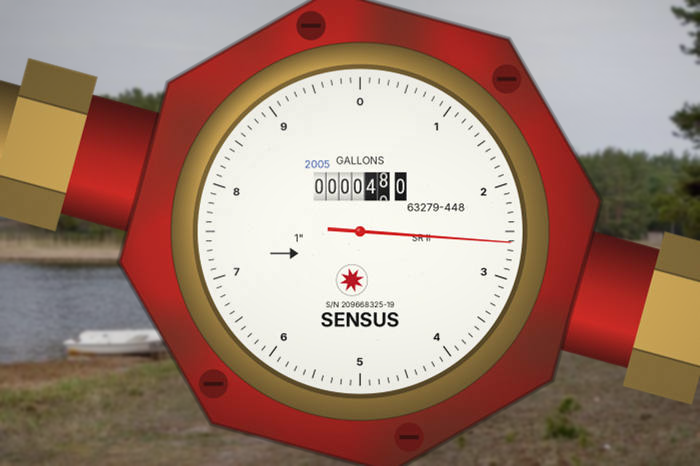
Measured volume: 482.6,gal
